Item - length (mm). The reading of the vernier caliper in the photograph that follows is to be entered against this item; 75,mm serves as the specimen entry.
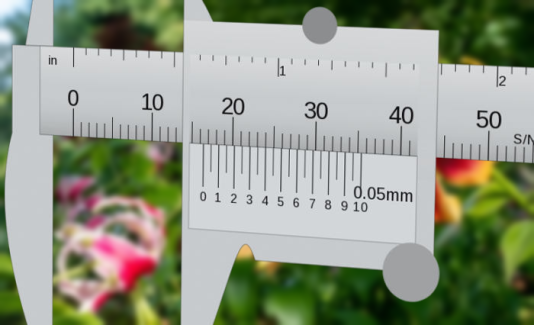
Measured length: 16.4,mm
